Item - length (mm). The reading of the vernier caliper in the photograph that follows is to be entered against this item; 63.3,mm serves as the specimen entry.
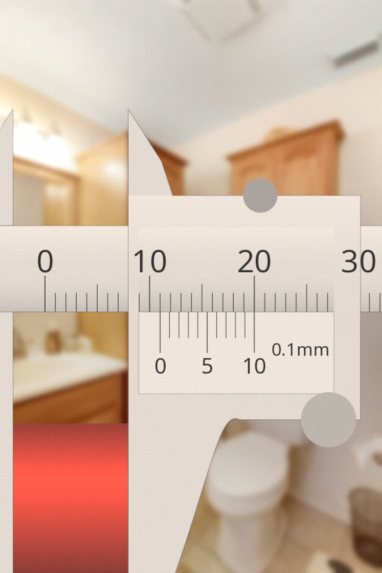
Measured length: 11.0,mm
